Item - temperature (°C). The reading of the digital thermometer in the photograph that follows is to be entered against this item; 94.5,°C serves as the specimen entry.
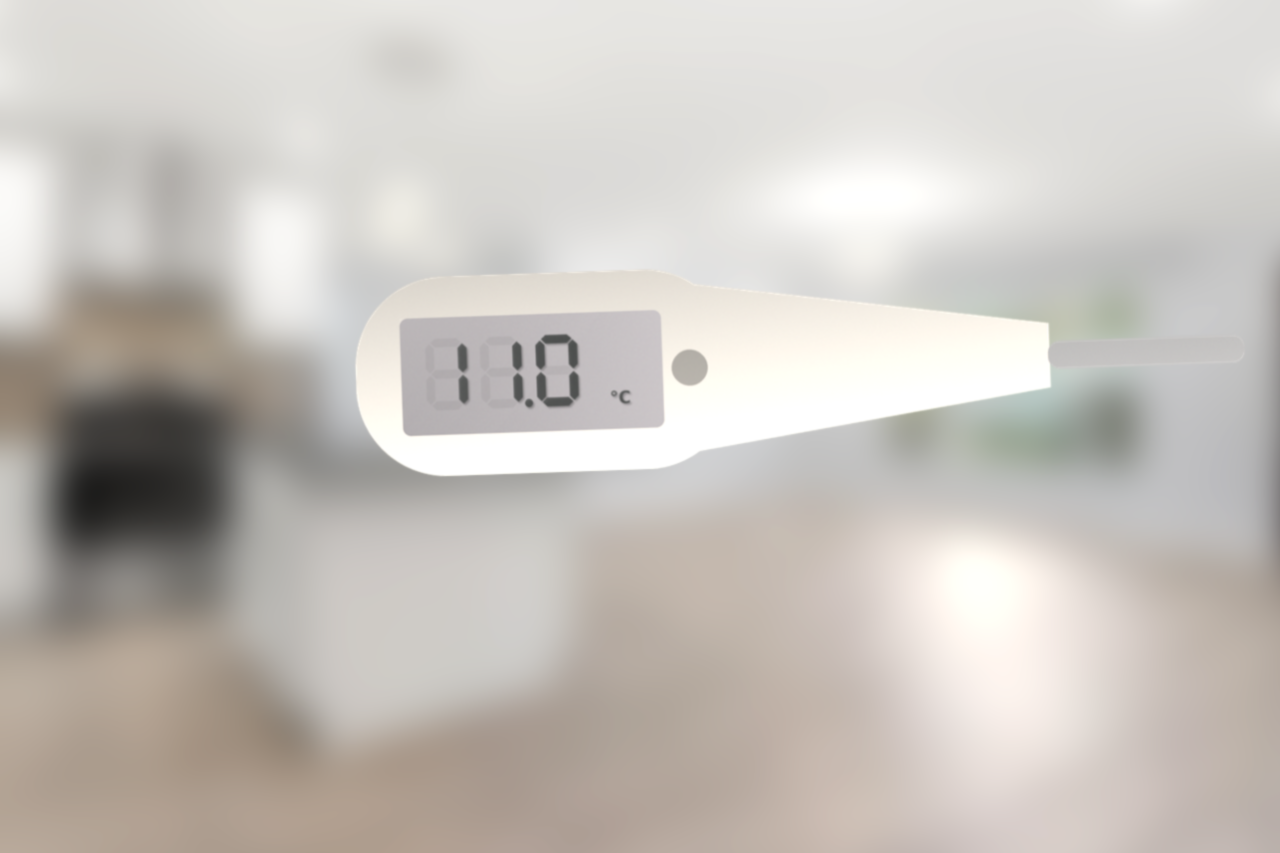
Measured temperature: 11.0,°C
